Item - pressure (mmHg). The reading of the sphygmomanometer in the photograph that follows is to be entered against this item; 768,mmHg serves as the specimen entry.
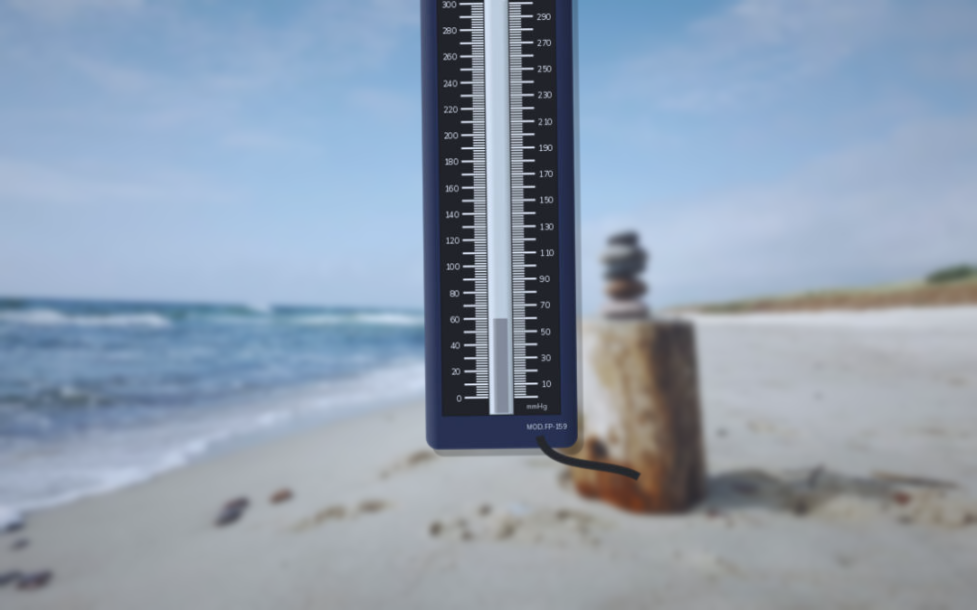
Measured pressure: 60,mmHg
